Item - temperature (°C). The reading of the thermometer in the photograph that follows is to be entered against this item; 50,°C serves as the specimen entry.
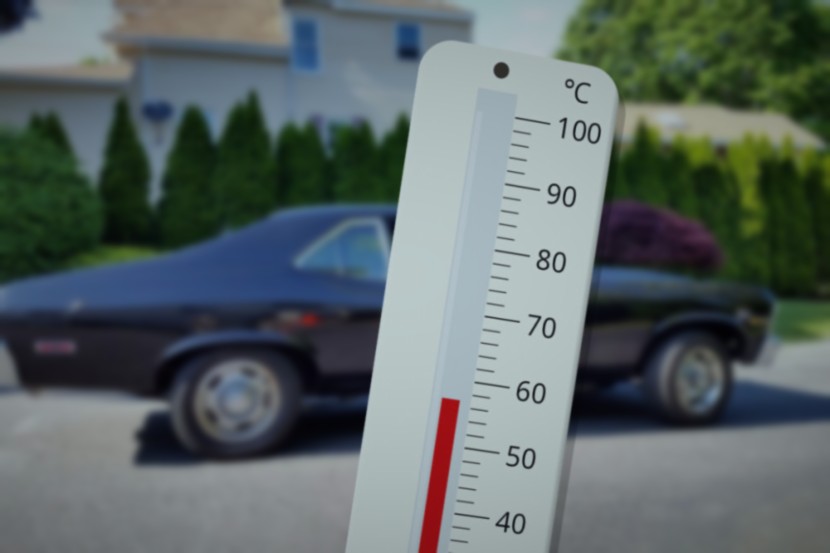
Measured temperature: 57,°C
